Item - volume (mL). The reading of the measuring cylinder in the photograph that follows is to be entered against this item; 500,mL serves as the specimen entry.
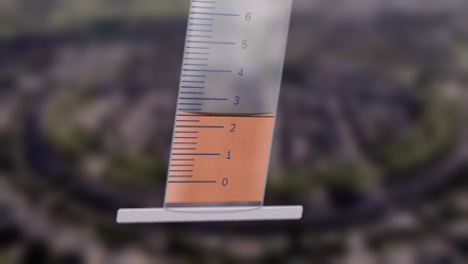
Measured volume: 2.4,mL
